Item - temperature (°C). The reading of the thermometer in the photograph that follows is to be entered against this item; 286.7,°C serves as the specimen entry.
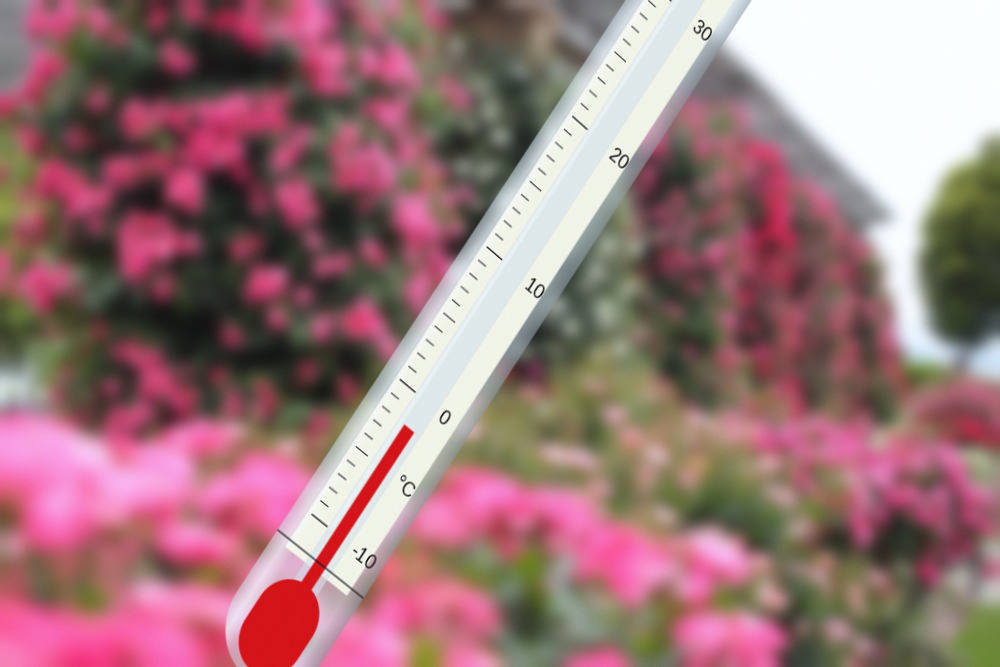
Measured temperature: -2,°C
